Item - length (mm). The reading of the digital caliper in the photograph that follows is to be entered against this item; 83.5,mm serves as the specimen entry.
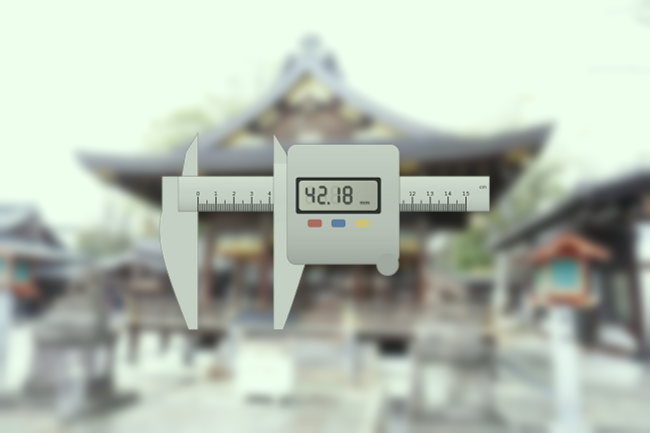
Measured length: 42.18,mm
